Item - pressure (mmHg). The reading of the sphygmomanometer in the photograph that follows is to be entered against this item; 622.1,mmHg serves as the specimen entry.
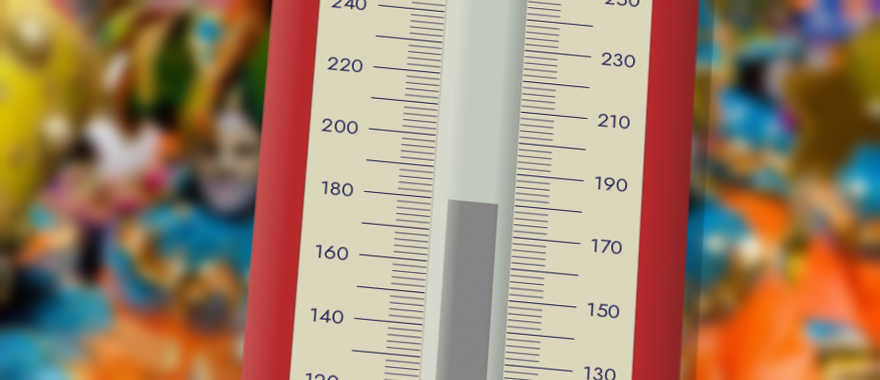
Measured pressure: 180,mmHg
